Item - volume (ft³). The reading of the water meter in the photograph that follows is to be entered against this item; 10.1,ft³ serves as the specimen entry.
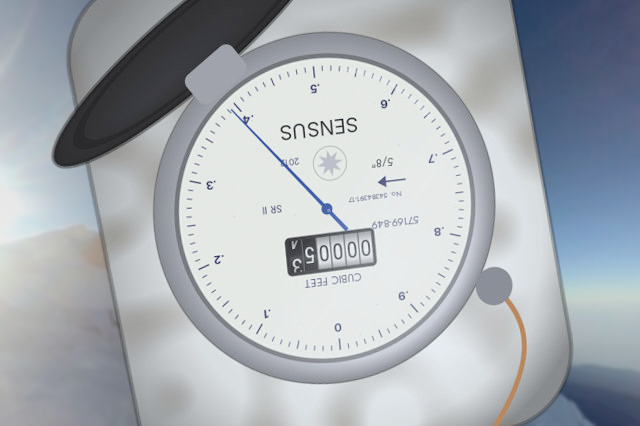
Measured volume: 53.39,ft³
